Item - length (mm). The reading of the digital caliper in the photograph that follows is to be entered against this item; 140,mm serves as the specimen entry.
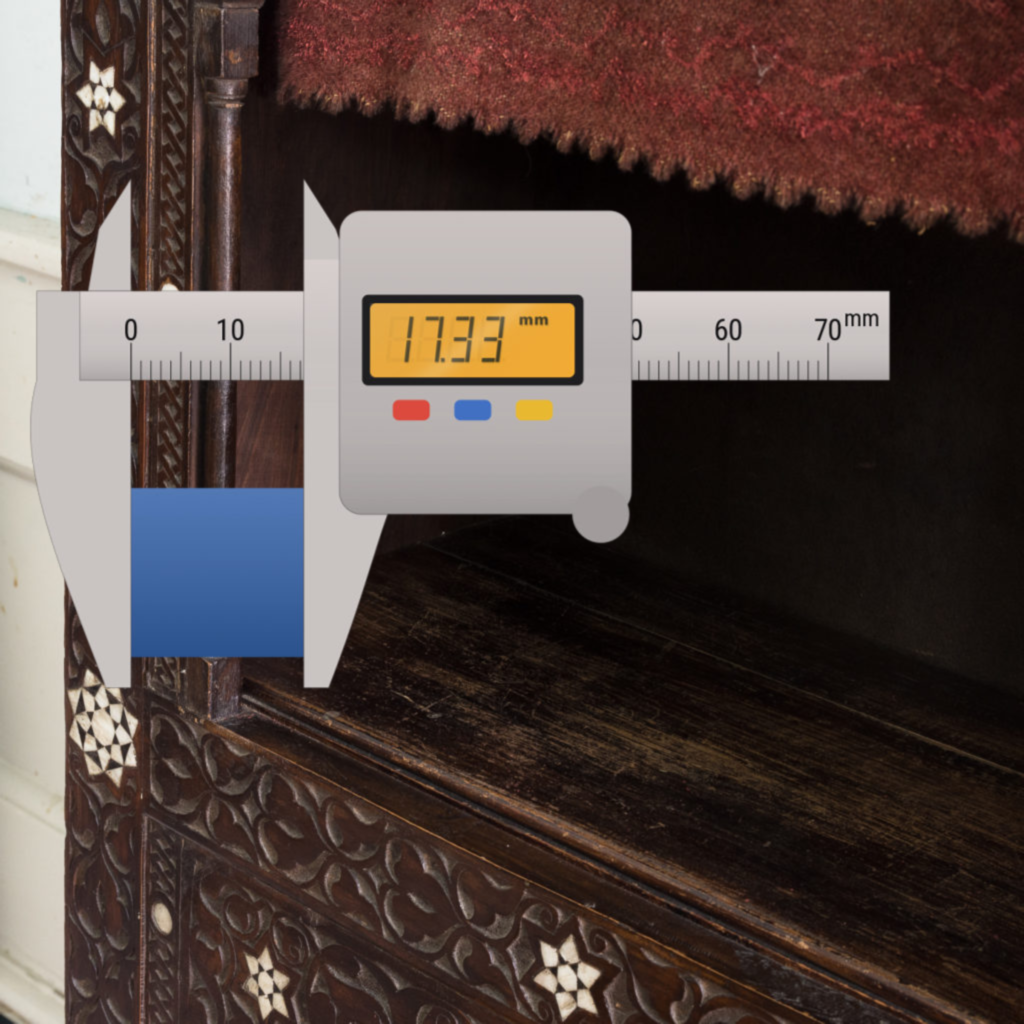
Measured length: 17.33,mm
